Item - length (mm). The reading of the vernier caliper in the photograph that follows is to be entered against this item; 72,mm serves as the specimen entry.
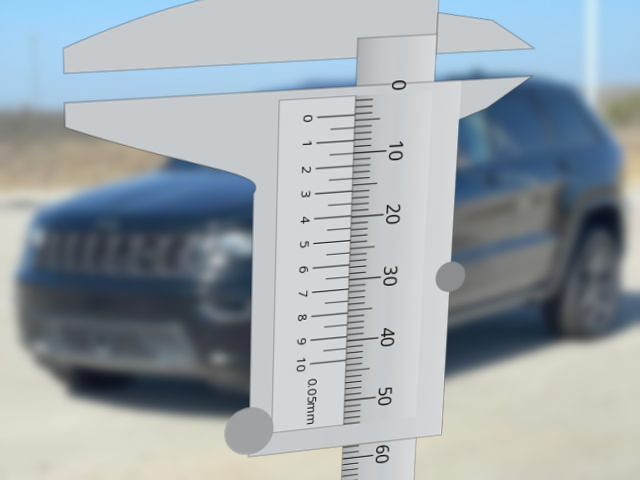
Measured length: 4.2,mm
